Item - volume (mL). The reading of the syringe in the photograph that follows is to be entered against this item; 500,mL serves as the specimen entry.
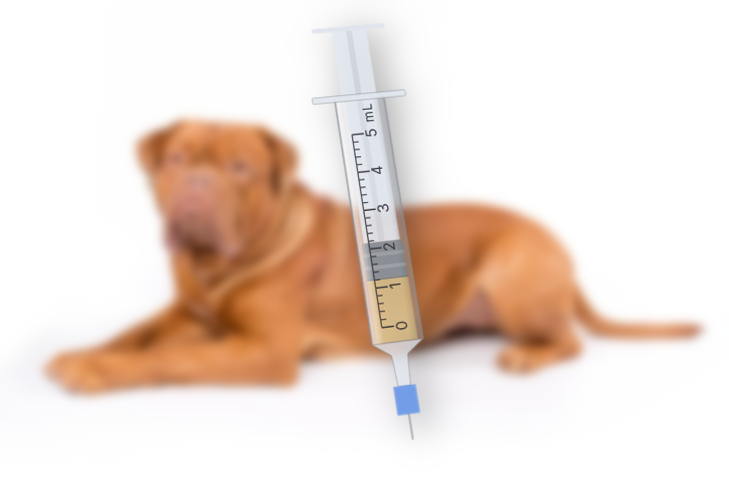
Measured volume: 1.2,mL
